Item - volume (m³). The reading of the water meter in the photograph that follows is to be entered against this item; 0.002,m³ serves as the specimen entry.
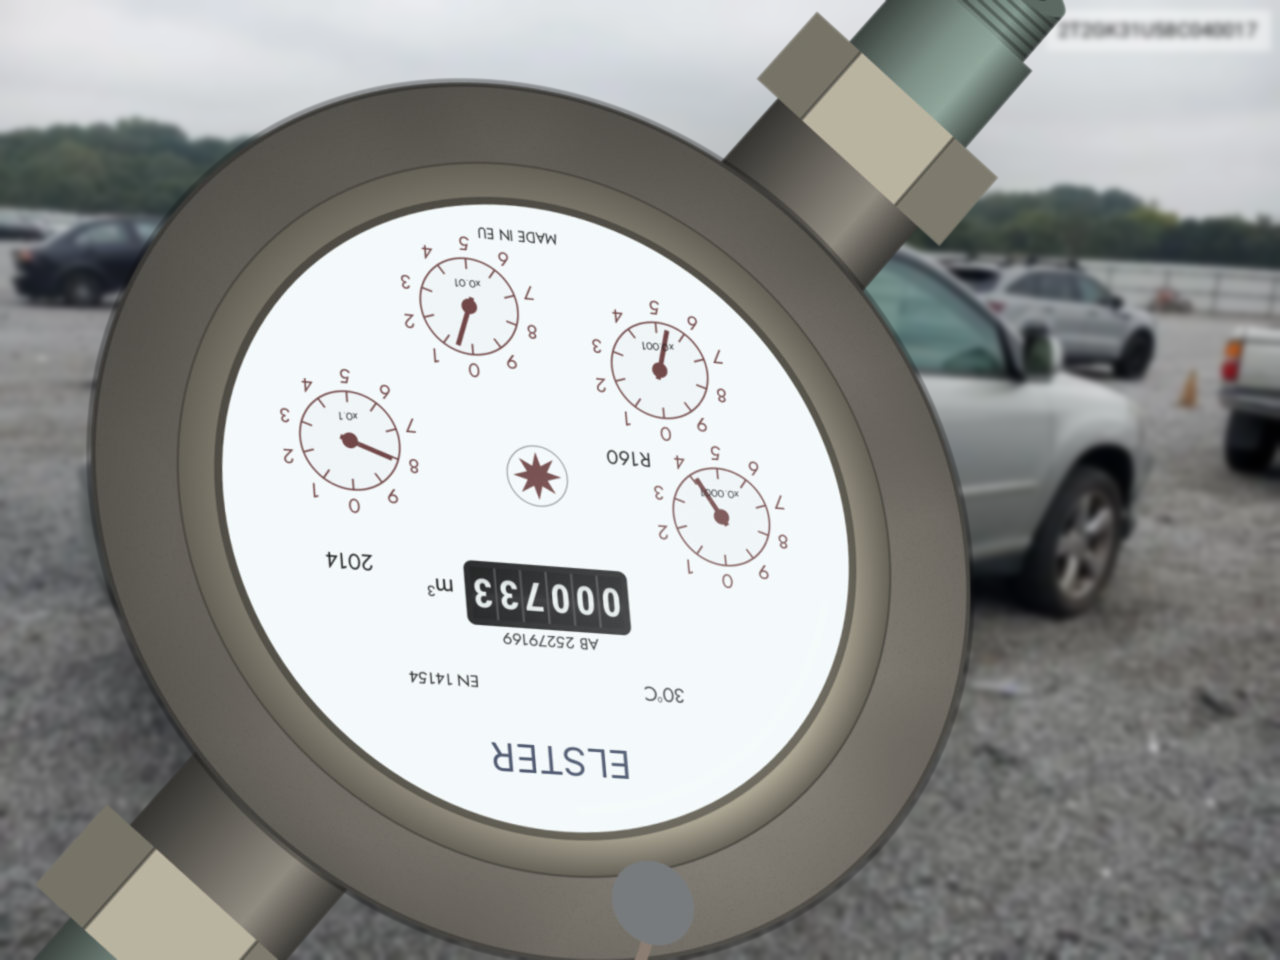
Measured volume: 733.8054,m³
